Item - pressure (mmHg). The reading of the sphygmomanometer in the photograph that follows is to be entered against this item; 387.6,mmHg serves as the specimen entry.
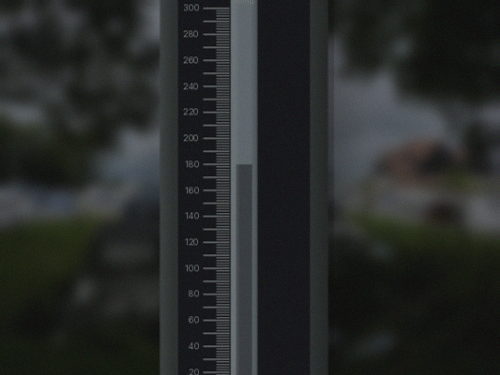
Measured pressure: 180,mmHg
